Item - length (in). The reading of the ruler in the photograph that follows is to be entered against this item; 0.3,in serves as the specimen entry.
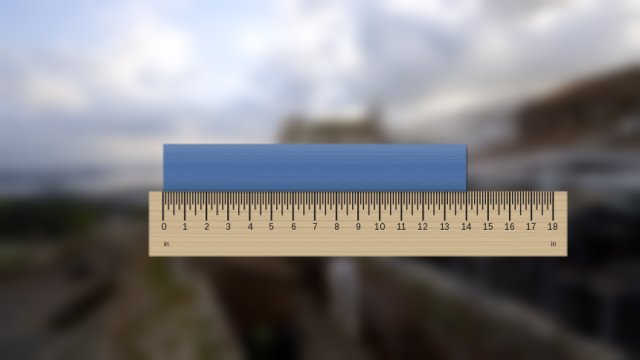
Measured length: 14,in
